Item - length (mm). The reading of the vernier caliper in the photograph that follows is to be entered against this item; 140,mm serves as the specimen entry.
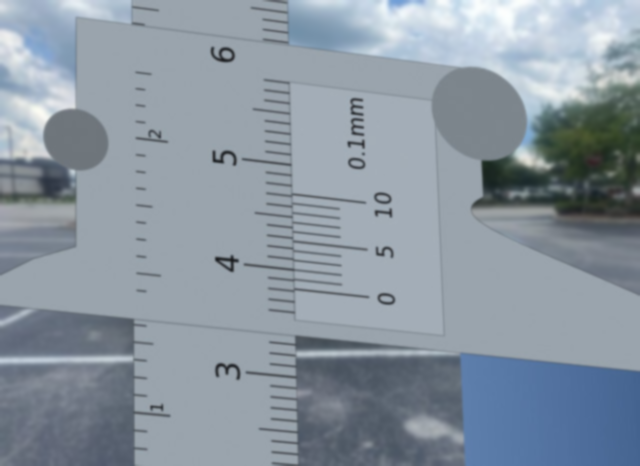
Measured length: 38.2,mm
